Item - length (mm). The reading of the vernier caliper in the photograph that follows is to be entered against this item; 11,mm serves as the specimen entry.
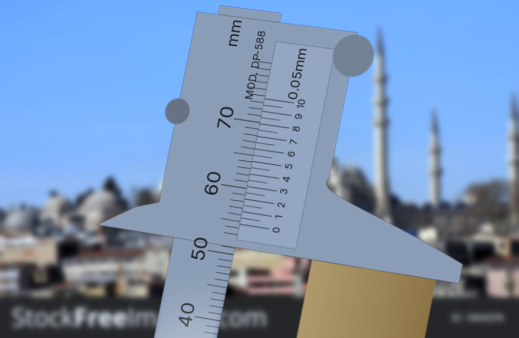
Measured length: 54.6,mm
